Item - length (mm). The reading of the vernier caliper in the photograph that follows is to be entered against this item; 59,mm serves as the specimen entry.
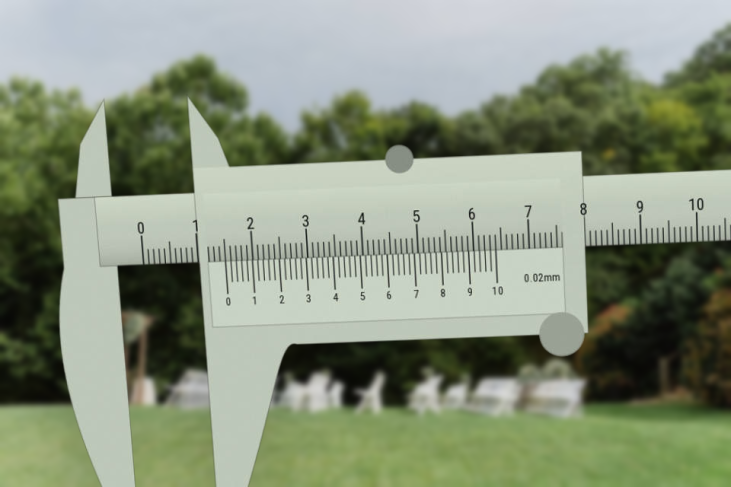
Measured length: 15.0,mm
